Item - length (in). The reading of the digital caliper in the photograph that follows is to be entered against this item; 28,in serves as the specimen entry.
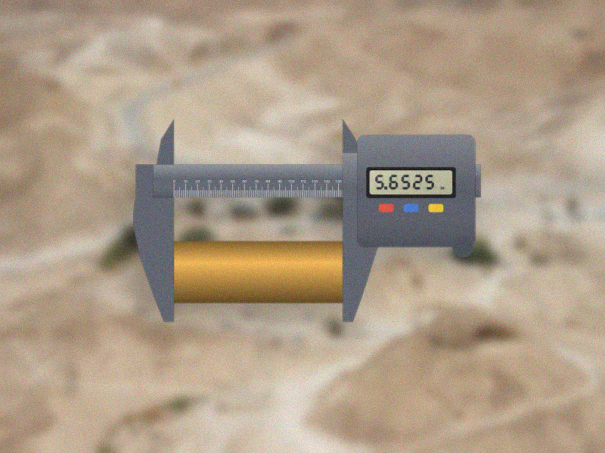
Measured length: 5.6525,in
